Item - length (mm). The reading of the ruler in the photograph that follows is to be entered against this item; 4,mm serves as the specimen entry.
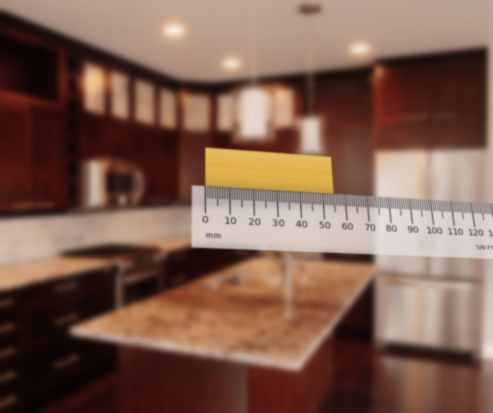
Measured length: 55,mm
